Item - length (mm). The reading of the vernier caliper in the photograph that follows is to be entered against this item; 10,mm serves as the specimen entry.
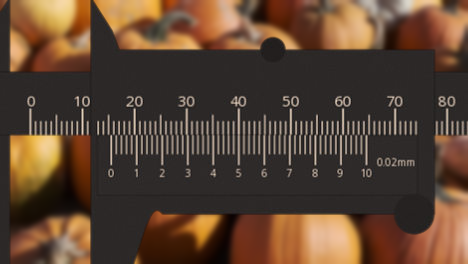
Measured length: 15.5,mm
